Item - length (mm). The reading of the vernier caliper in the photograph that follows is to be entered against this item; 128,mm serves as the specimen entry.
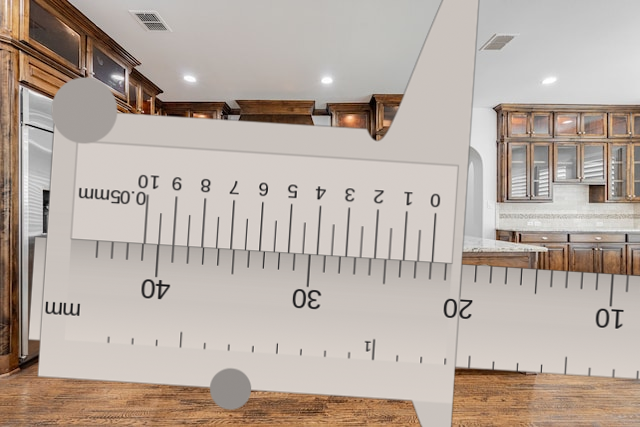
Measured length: 21.9,mm
